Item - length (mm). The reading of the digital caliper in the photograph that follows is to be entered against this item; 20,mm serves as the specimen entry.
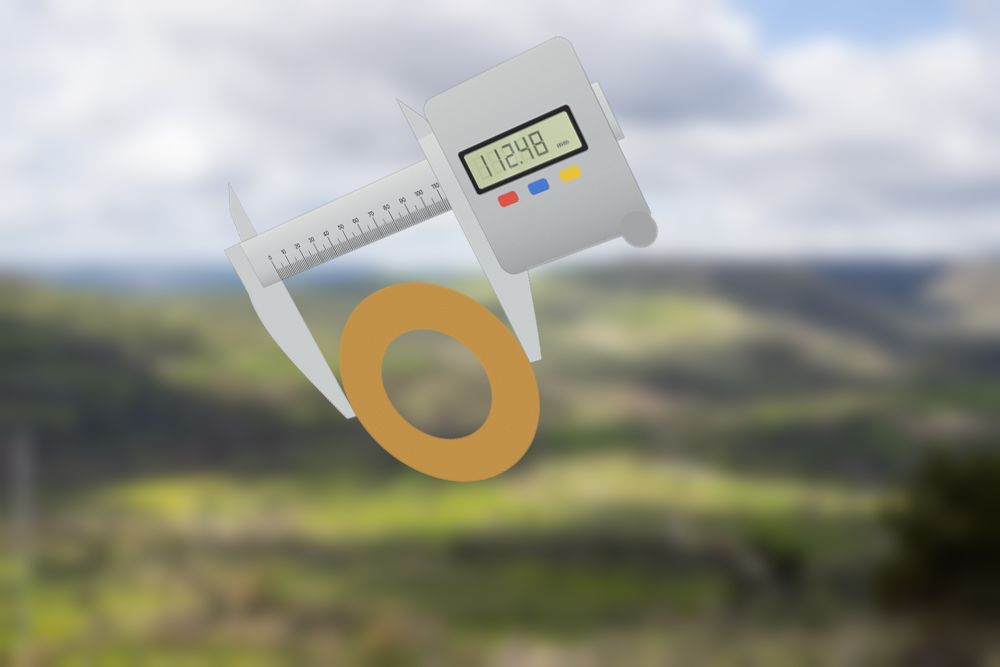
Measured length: 112.48,mm
